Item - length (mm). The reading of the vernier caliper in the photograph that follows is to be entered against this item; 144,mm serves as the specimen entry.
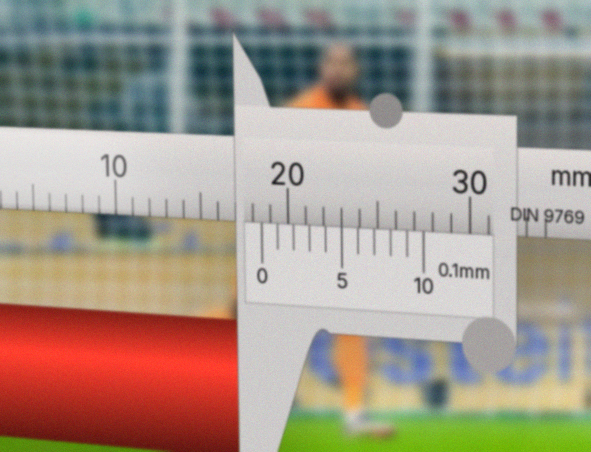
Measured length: 18.5,mm
